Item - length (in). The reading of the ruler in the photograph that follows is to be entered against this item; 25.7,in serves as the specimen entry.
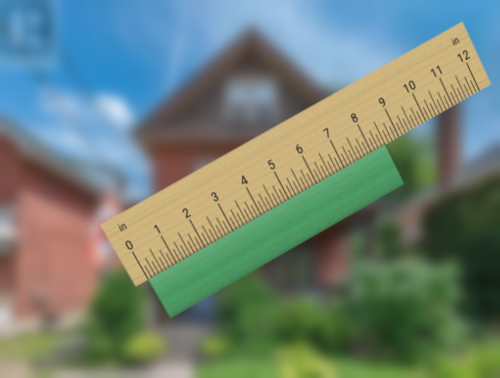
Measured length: 8.5,in
